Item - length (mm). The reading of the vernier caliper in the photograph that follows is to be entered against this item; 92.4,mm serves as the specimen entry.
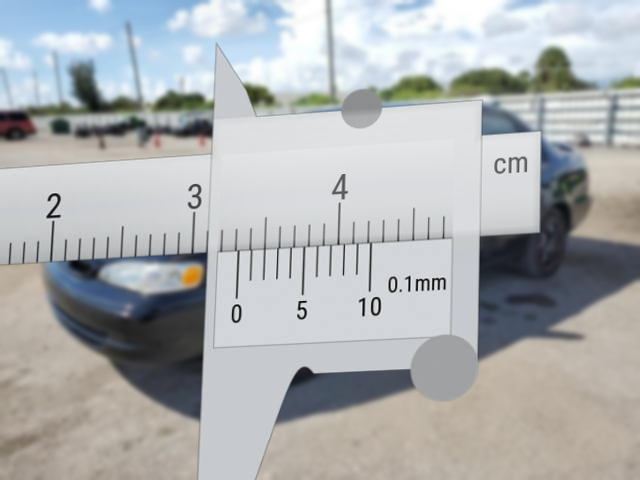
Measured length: 33.2,mm
